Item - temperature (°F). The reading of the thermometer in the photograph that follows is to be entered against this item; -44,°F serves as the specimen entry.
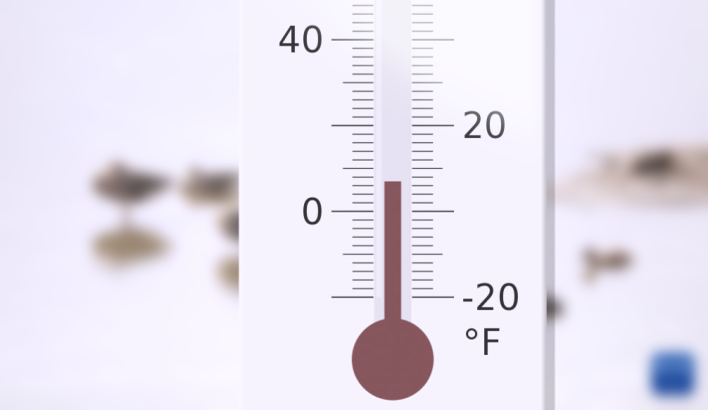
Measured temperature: 7,°F
